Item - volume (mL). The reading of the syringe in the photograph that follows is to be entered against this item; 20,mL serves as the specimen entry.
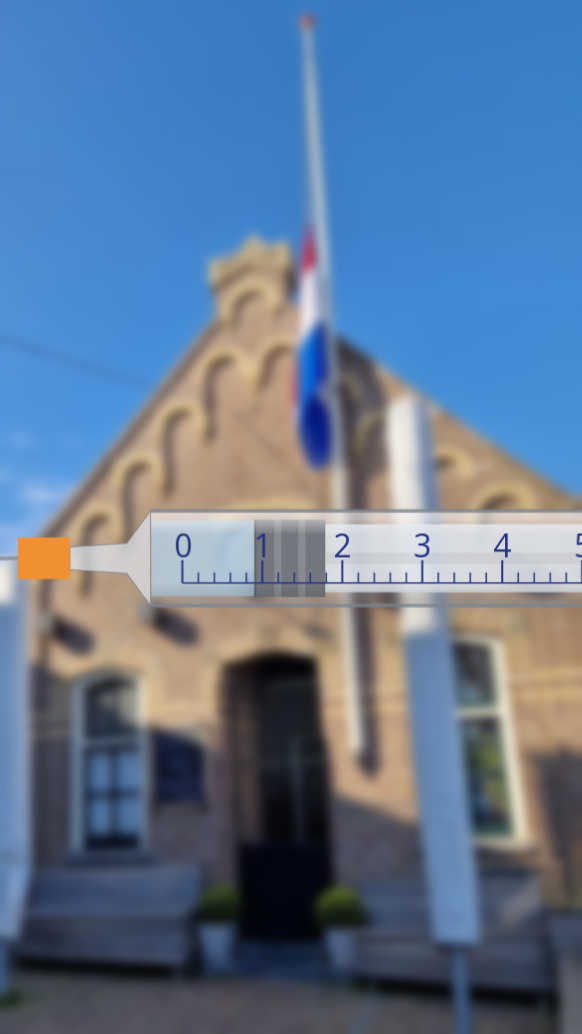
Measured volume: 0.9,mL
